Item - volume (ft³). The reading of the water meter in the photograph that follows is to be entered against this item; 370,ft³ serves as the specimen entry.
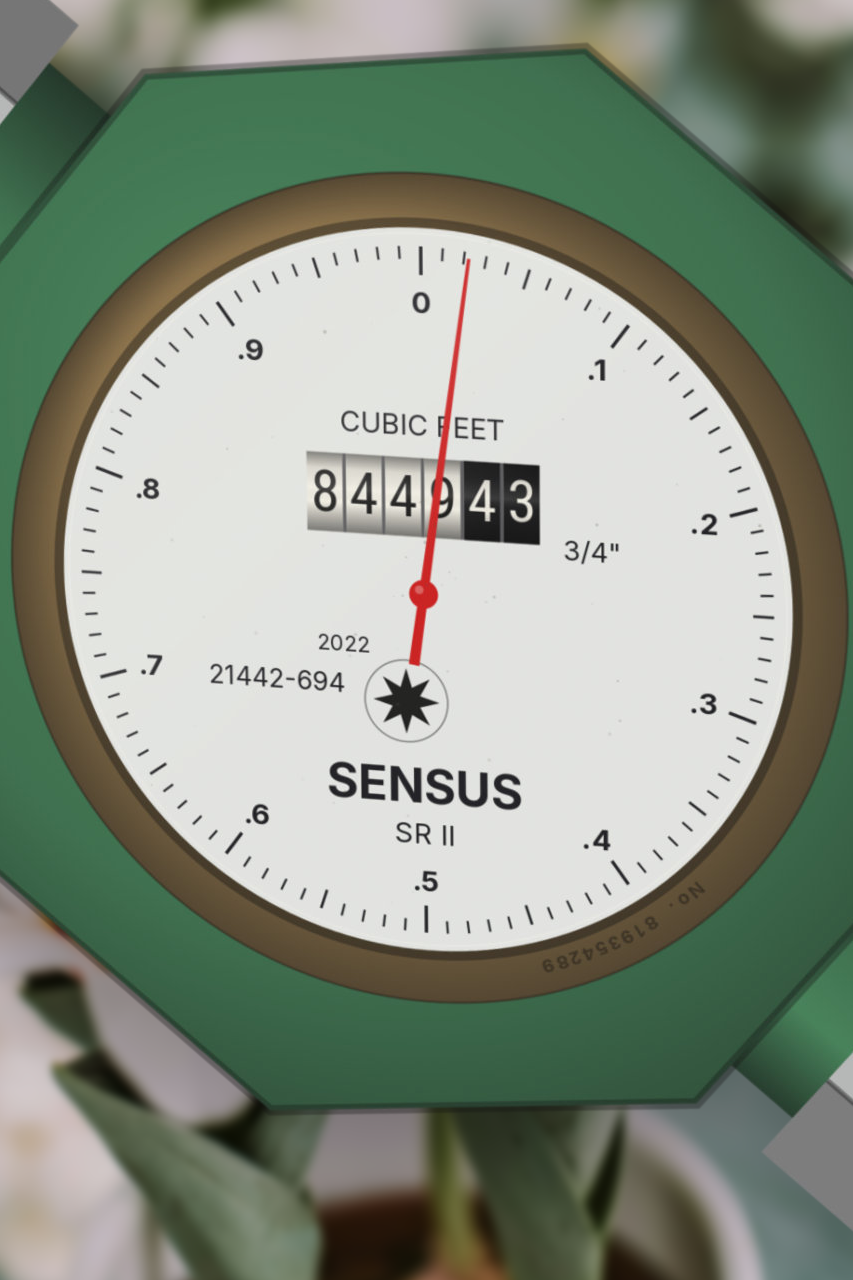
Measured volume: 844943.02,ft³
